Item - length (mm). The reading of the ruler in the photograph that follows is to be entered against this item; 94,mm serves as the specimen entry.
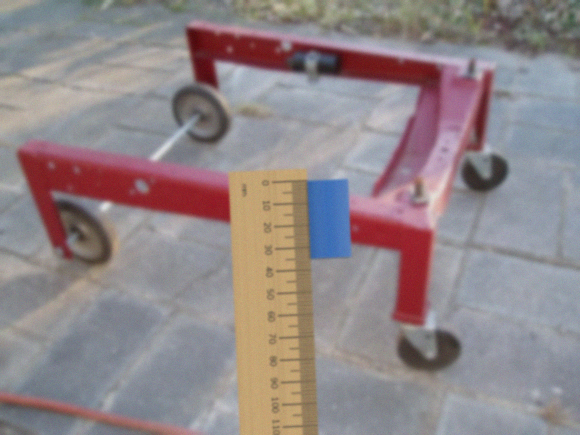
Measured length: 35,mm
